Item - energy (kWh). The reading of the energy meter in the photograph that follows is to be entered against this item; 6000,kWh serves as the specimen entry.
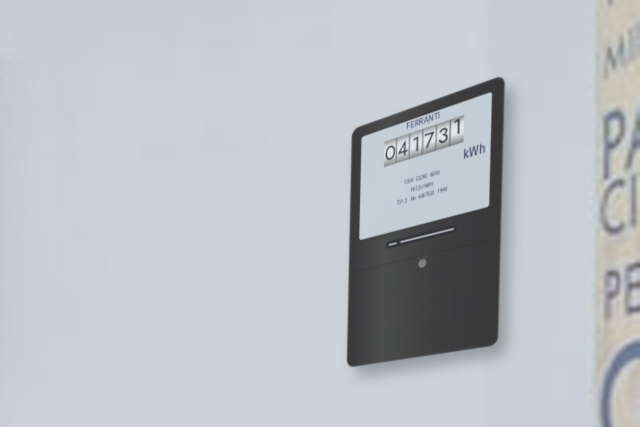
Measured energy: 41731,kWh
